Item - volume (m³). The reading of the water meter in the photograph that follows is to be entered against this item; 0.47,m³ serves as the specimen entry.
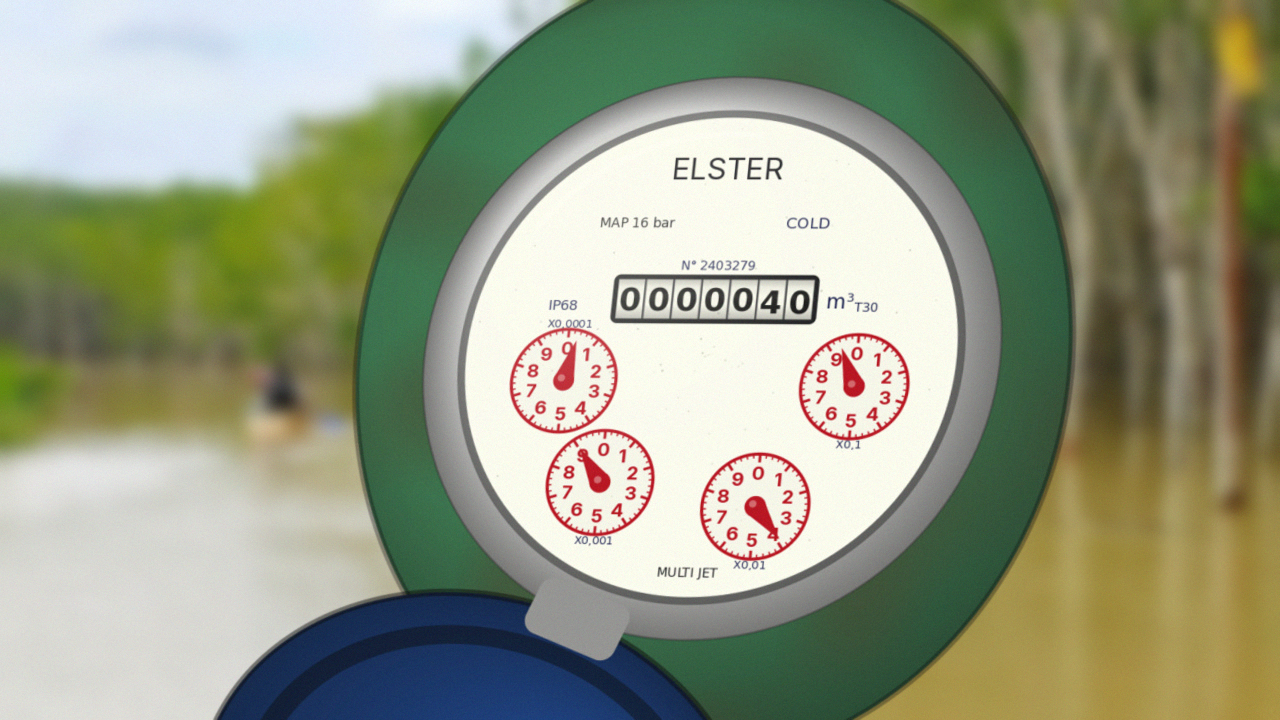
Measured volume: 39.9390,m³
